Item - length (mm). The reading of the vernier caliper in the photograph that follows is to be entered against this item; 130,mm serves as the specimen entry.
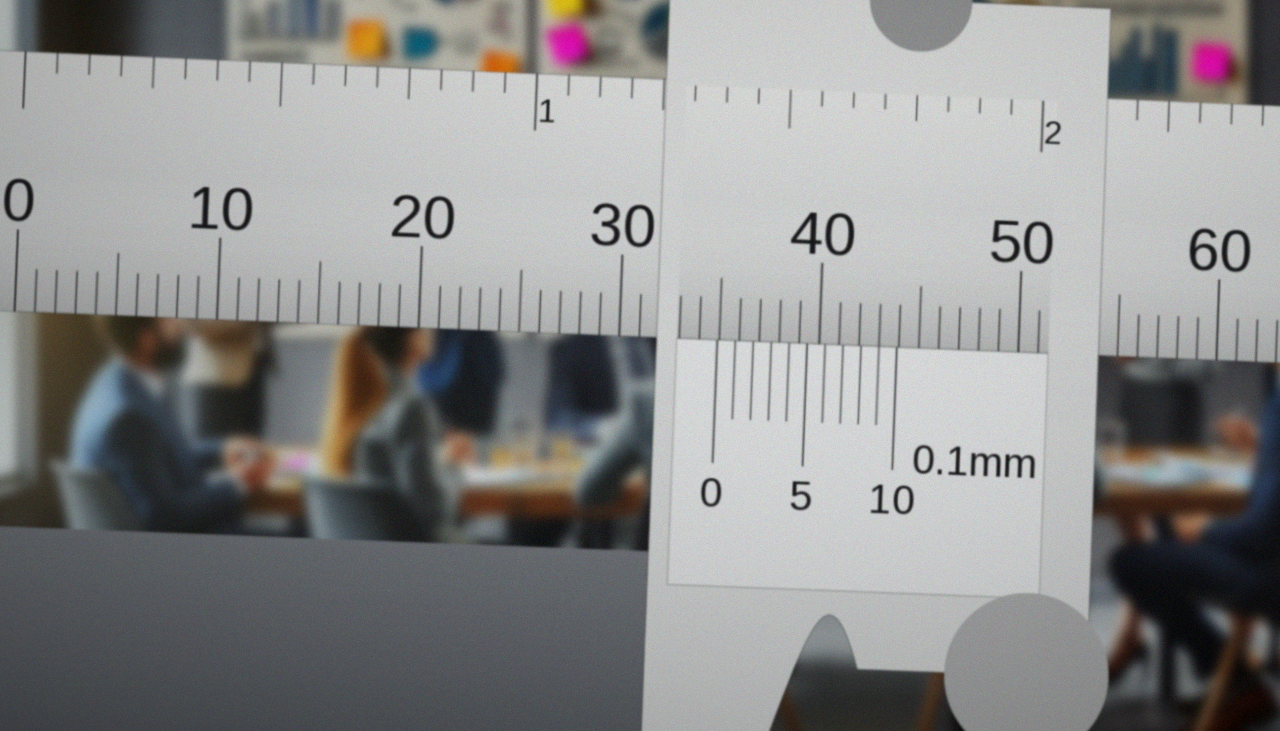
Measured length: 34.9,mm
